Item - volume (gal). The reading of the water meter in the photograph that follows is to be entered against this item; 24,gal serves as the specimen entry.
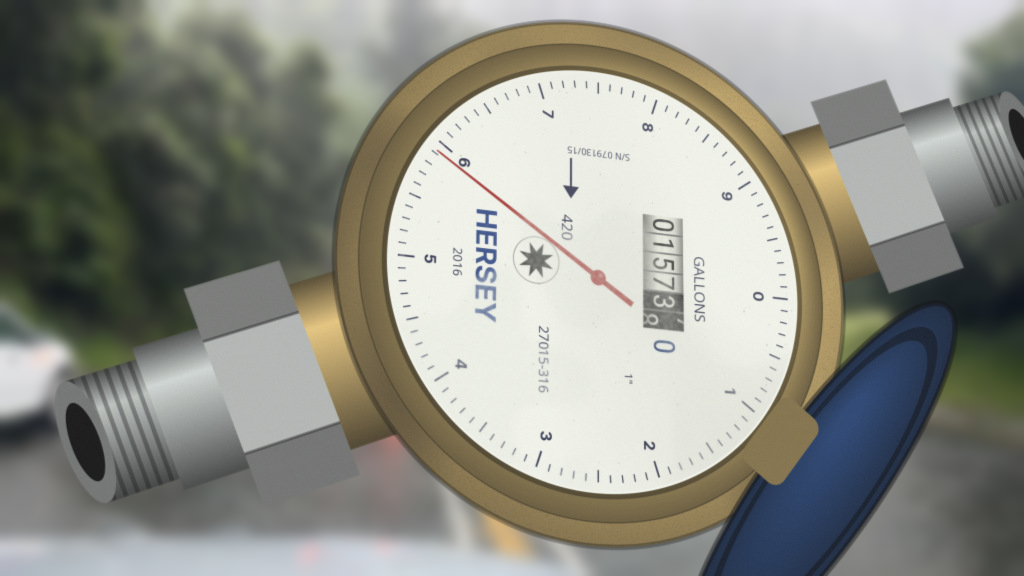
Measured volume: 157375.9,gal
